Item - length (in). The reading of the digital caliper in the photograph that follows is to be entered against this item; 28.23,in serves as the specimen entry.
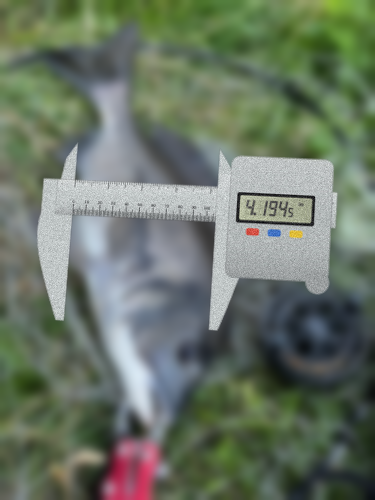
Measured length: 4.1945,in
